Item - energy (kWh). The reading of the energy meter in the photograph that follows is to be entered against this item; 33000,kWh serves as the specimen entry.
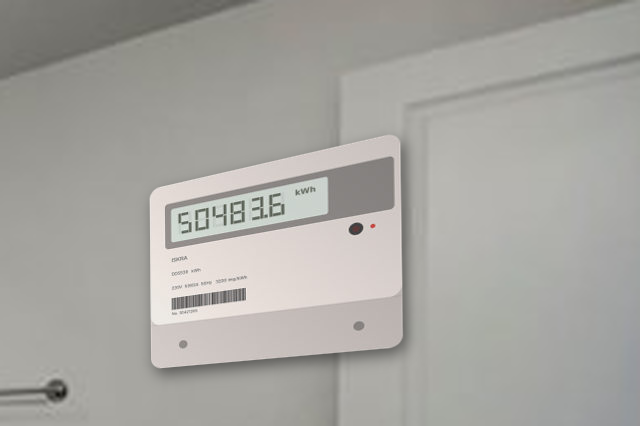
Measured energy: 50483.6,kWh
